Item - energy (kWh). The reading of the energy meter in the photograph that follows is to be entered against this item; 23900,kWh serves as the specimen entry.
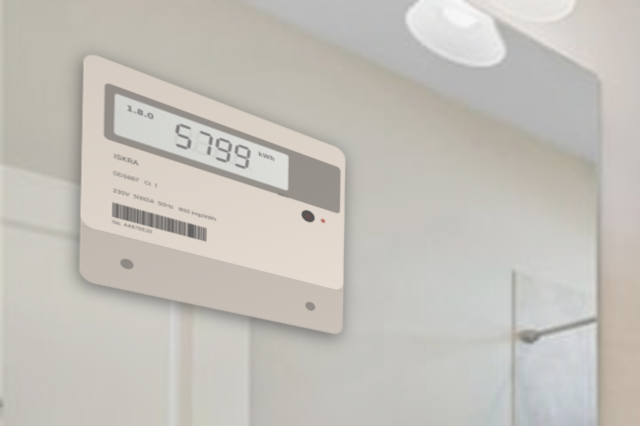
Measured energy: 5799,kWh
